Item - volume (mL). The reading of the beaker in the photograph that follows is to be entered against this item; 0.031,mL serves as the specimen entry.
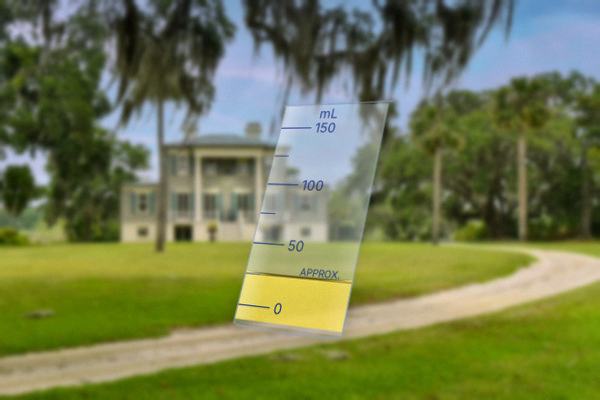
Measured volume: 25,mL
